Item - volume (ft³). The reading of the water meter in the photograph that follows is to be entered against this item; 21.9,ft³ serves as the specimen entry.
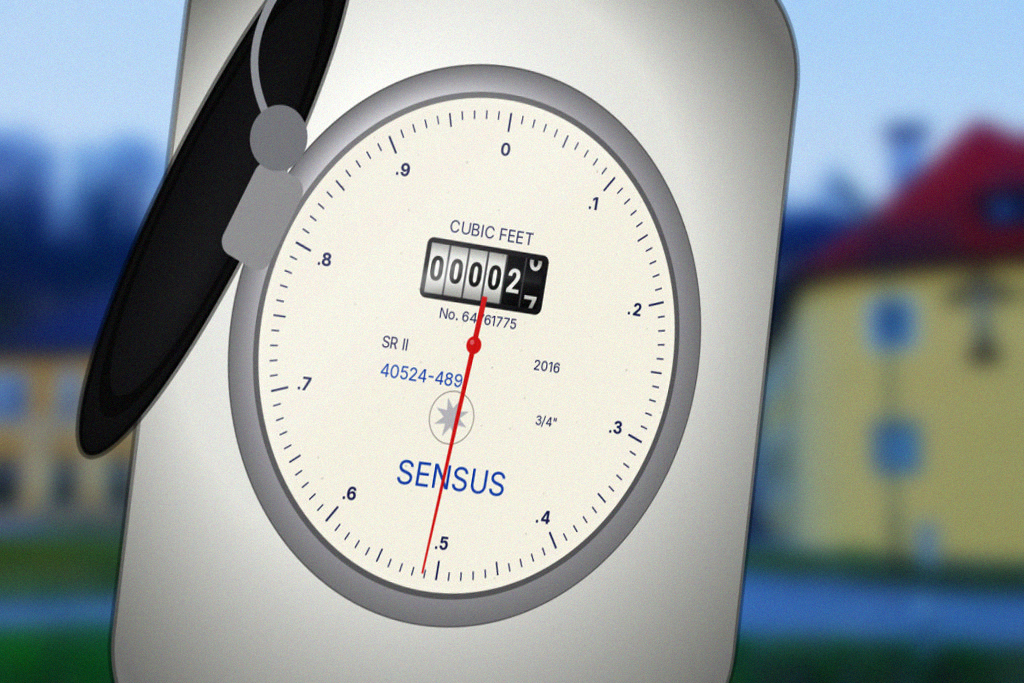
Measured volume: 26.51,ft³
